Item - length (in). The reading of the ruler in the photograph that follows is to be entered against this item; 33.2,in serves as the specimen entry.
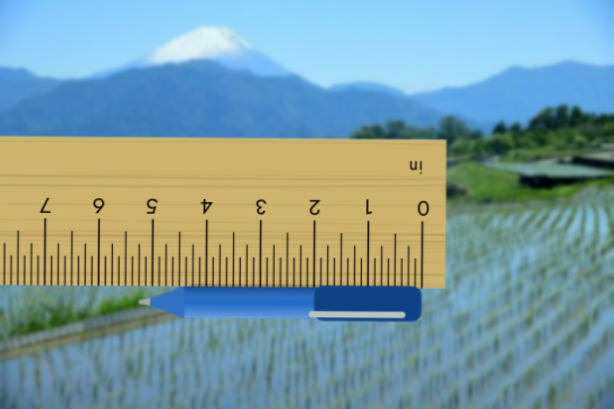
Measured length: 5.25,in
